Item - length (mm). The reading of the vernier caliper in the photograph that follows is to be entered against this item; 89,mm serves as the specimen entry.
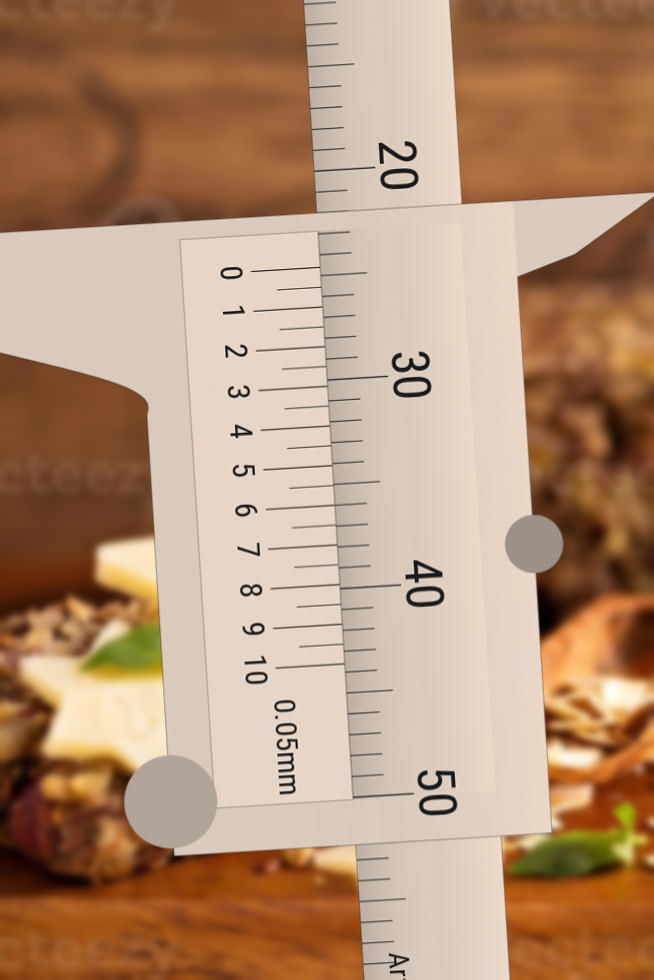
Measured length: 24.6,mm
